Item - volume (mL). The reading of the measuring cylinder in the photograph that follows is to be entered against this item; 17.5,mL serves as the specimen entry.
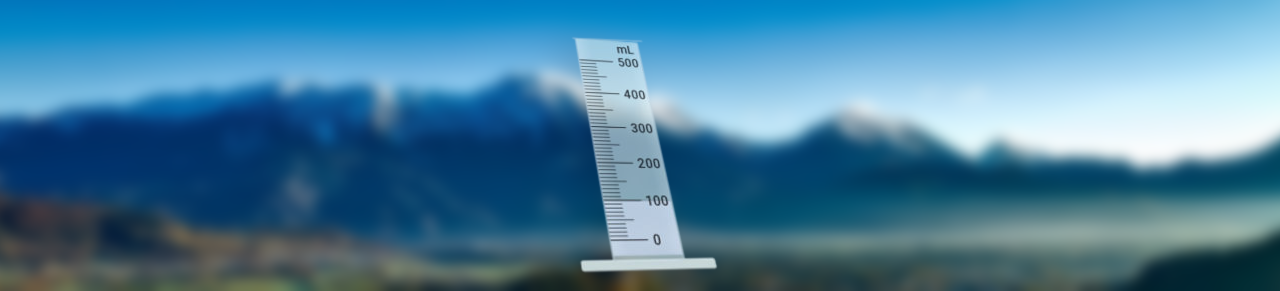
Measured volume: 100,mL
